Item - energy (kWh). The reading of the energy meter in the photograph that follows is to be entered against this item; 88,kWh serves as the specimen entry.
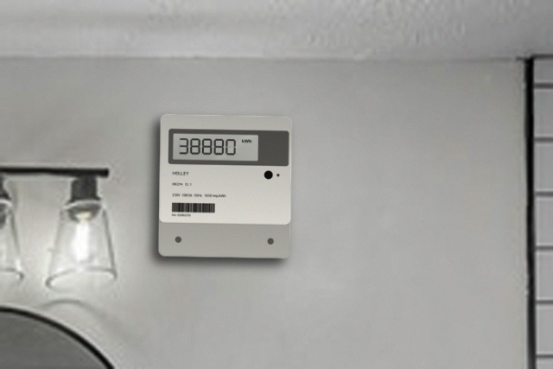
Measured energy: 38880,kWh
